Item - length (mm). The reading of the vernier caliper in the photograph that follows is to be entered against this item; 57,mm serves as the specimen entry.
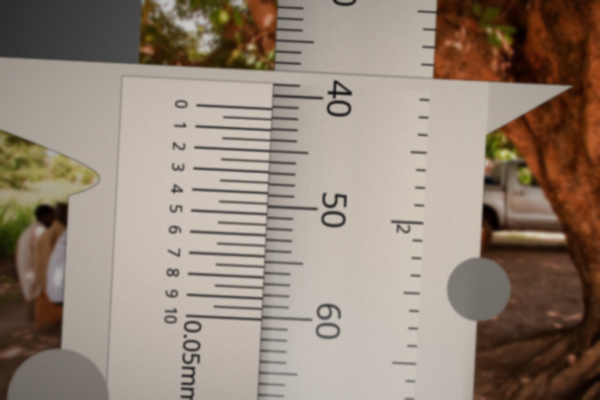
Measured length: 41.2,mm
